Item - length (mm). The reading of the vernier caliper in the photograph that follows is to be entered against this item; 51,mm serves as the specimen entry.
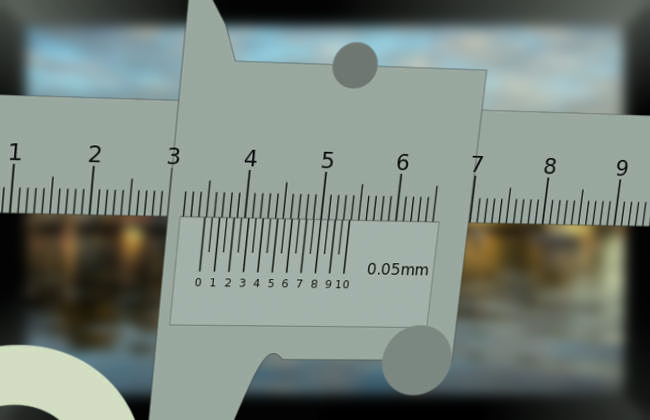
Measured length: 34.8,mm
